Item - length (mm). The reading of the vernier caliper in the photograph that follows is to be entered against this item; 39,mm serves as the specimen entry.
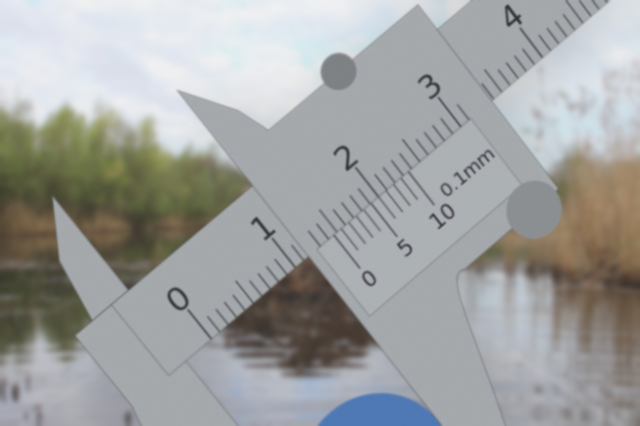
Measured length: 14.6,mm
